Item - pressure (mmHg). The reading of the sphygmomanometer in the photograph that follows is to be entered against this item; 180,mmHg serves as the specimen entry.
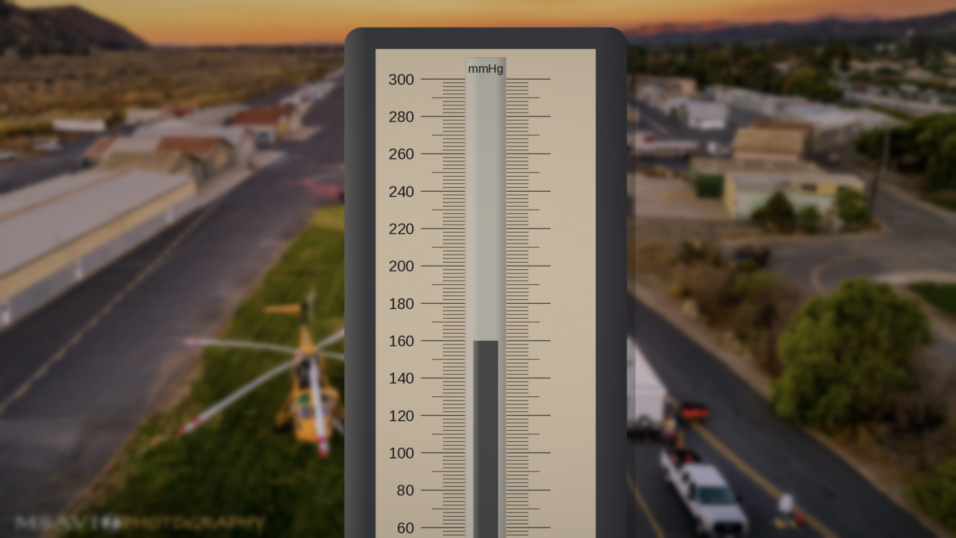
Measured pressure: 160,mmHg
